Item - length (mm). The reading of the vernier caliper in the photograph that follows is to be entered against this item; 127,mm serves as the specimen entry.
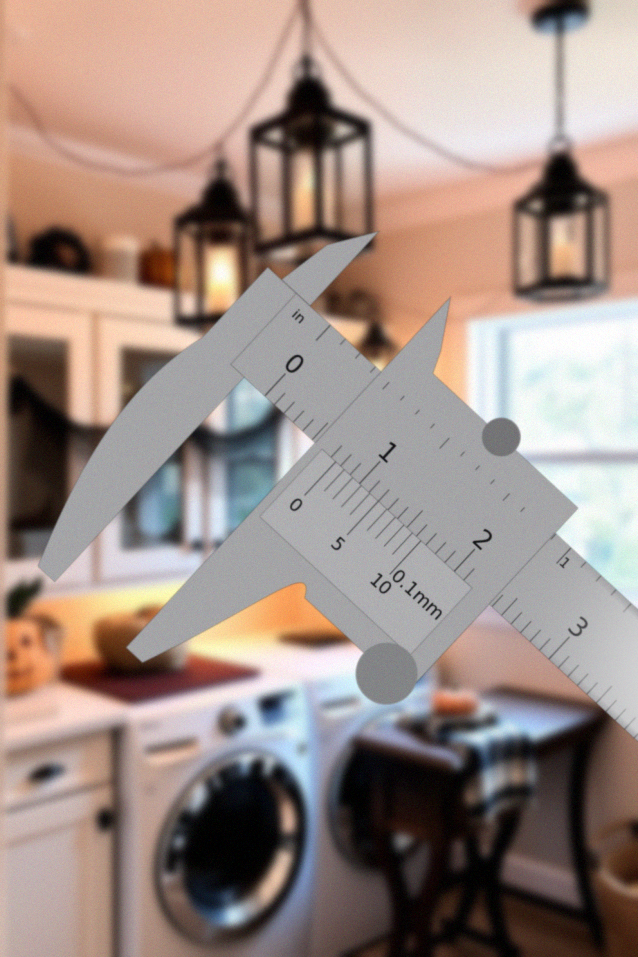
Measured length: 7.5,mm
